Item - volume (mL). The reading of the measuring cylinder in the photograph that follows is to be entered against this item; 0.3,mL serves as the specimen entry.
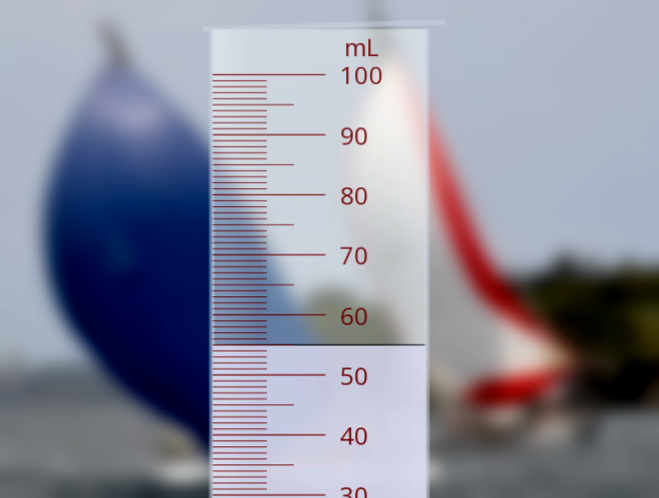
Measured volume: 55,mL
